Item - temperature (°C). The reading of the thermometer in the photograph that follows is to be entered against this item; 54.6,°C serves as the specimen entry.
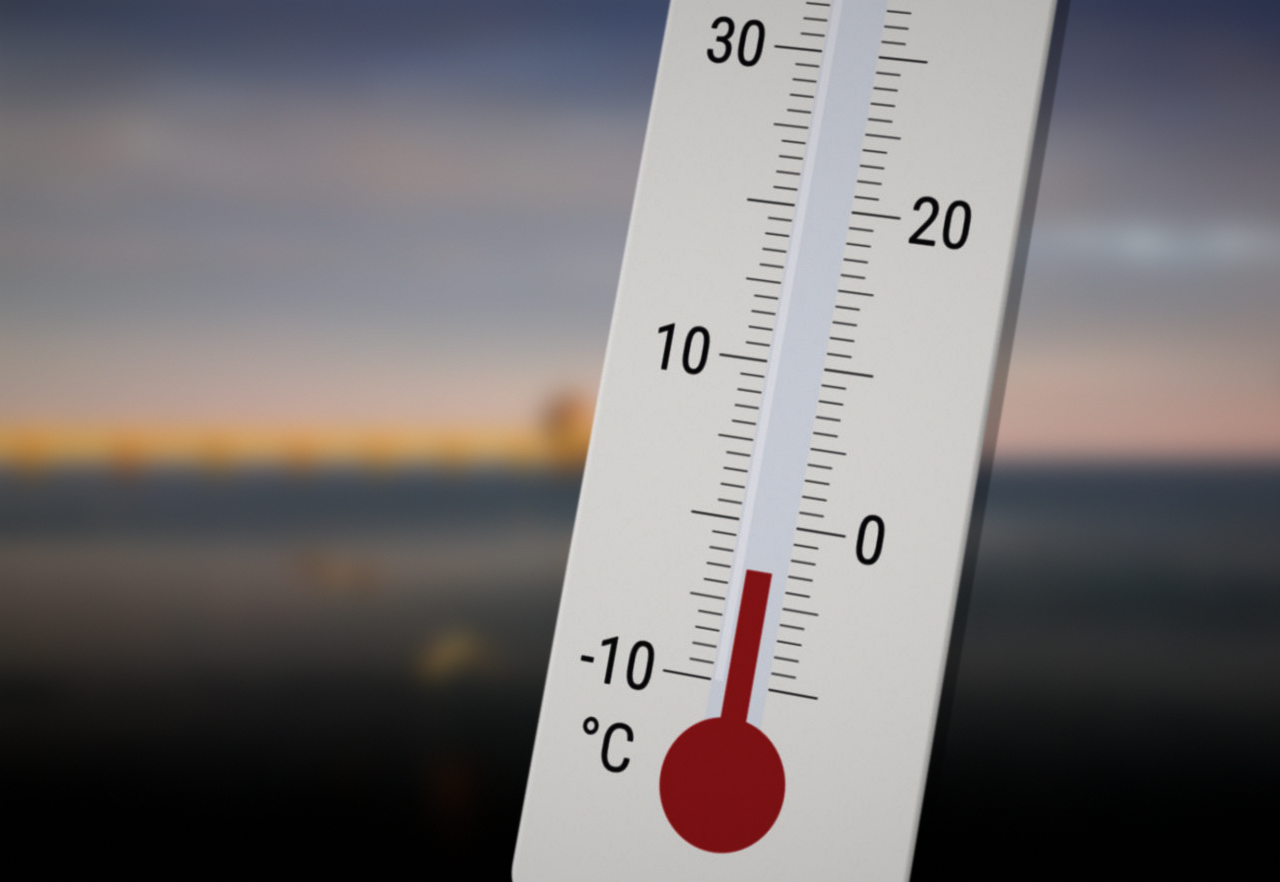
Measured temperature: -3,°C
